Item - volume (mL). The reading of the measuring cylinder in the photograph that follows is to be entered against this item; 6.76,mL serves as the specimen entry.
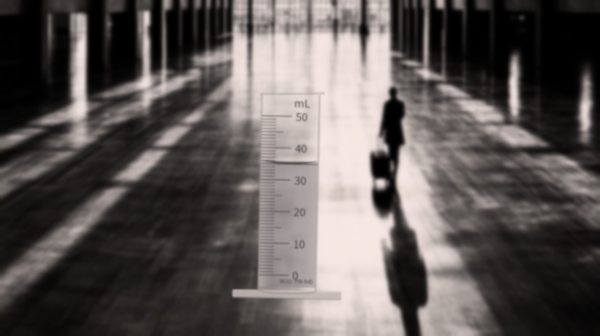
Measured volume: 35,mL
